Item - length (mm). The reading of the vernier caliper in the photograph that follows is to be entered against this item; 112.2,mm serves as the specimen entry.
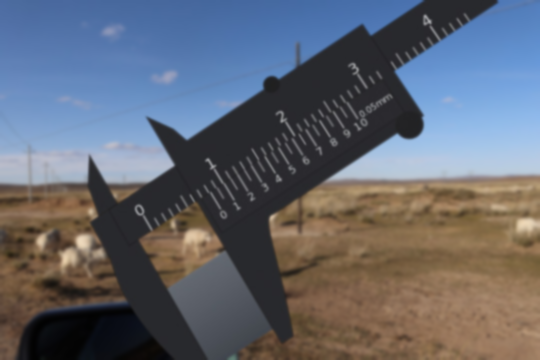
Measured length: 8.2,mm
